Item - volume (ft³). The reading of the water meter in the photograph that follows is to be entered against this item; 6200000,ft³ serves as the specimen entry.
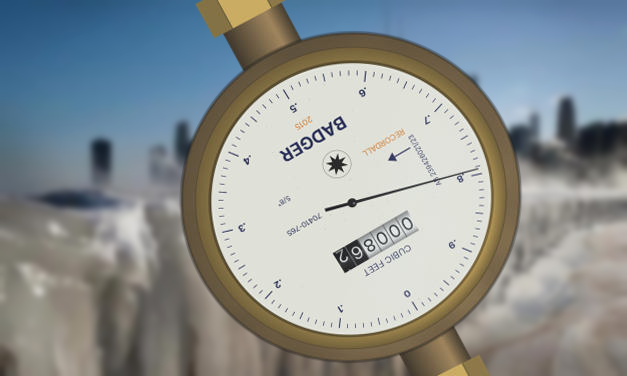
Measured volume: 861.79,ft³
